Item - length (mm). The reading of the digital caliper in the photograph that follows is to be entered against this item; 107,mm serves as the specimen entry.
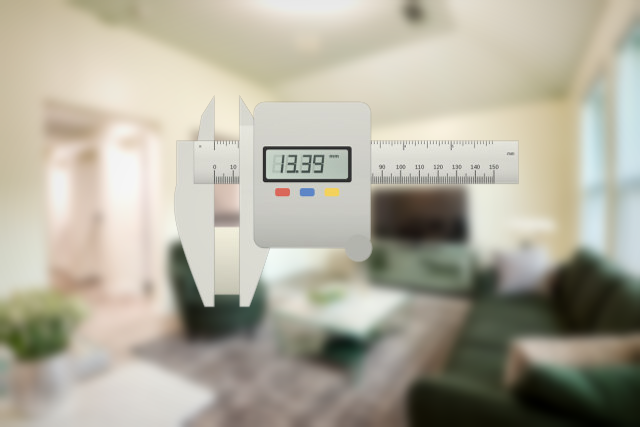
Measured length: 13.39,mm
